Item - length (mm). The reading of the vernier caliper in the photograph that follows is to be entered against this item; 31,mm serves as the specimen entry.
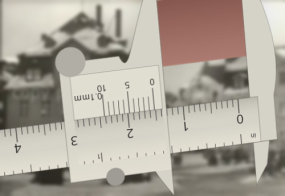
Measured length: 15.2,mm
